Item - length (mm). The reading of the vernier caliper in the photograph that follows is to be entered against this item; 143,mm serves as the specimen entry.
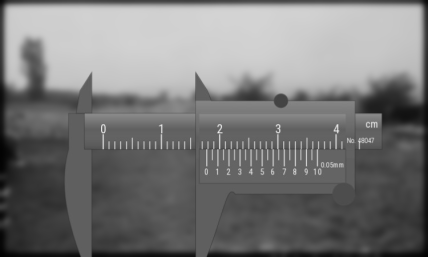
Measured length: 17.8,mm
